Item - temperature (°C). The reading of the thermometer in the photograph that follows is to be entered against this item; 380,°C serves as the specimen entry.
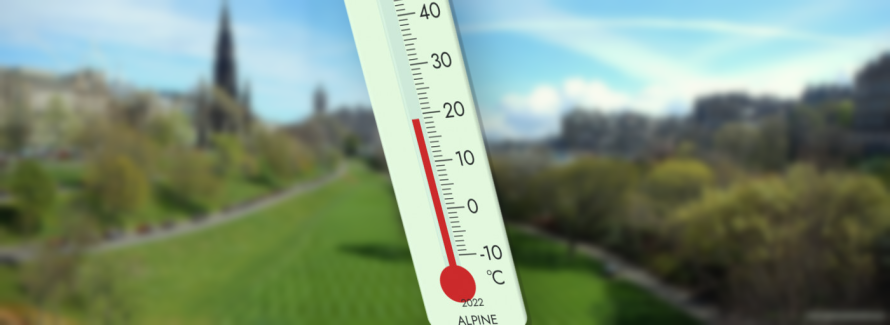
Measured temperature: 19,°C
